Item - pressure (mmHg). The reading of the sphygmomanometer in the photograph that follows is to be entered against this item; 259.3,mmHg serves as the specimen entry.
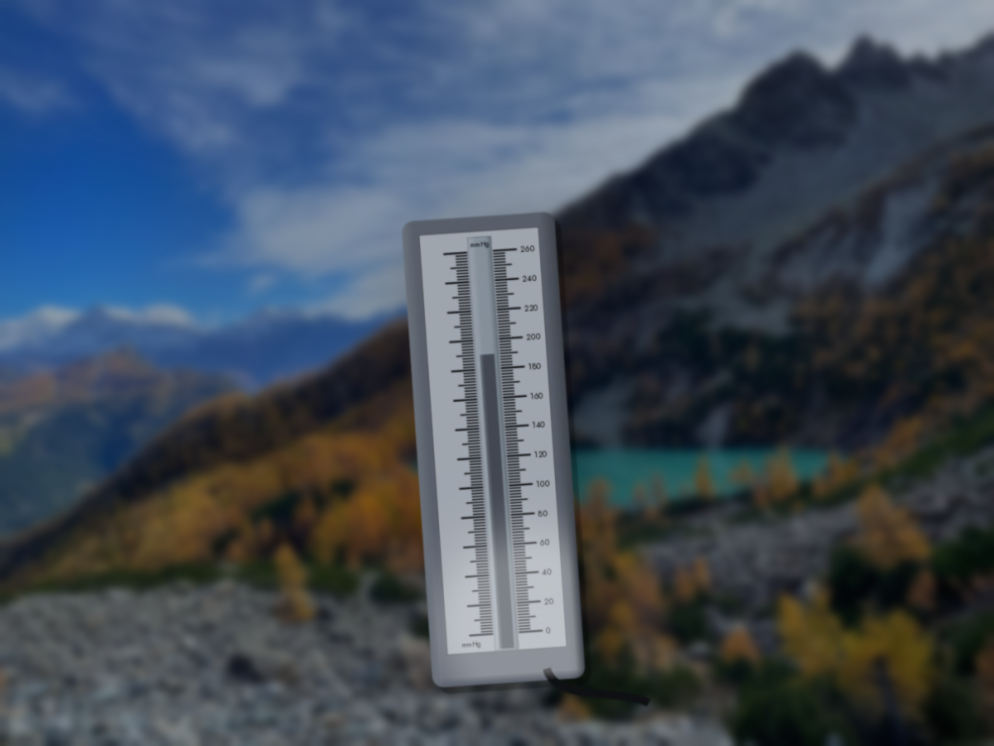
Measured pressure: 190,mmHg
